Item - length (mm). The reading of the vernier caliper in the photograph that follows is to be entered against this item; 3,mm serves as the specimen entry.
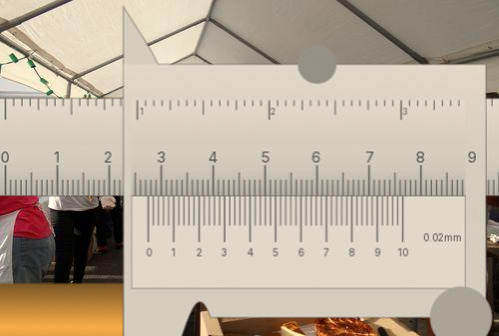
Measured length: 27.5,mm
